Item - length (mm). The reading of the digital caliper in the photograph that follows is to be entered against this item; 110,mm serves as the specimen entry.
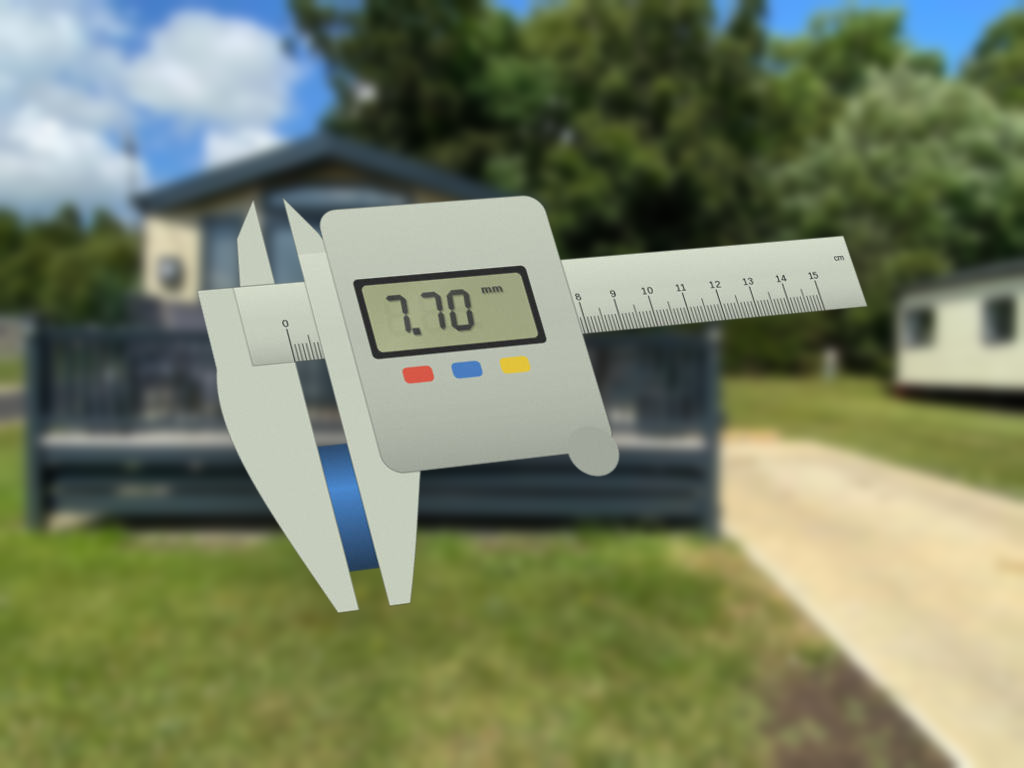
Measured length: 7.70,mm
